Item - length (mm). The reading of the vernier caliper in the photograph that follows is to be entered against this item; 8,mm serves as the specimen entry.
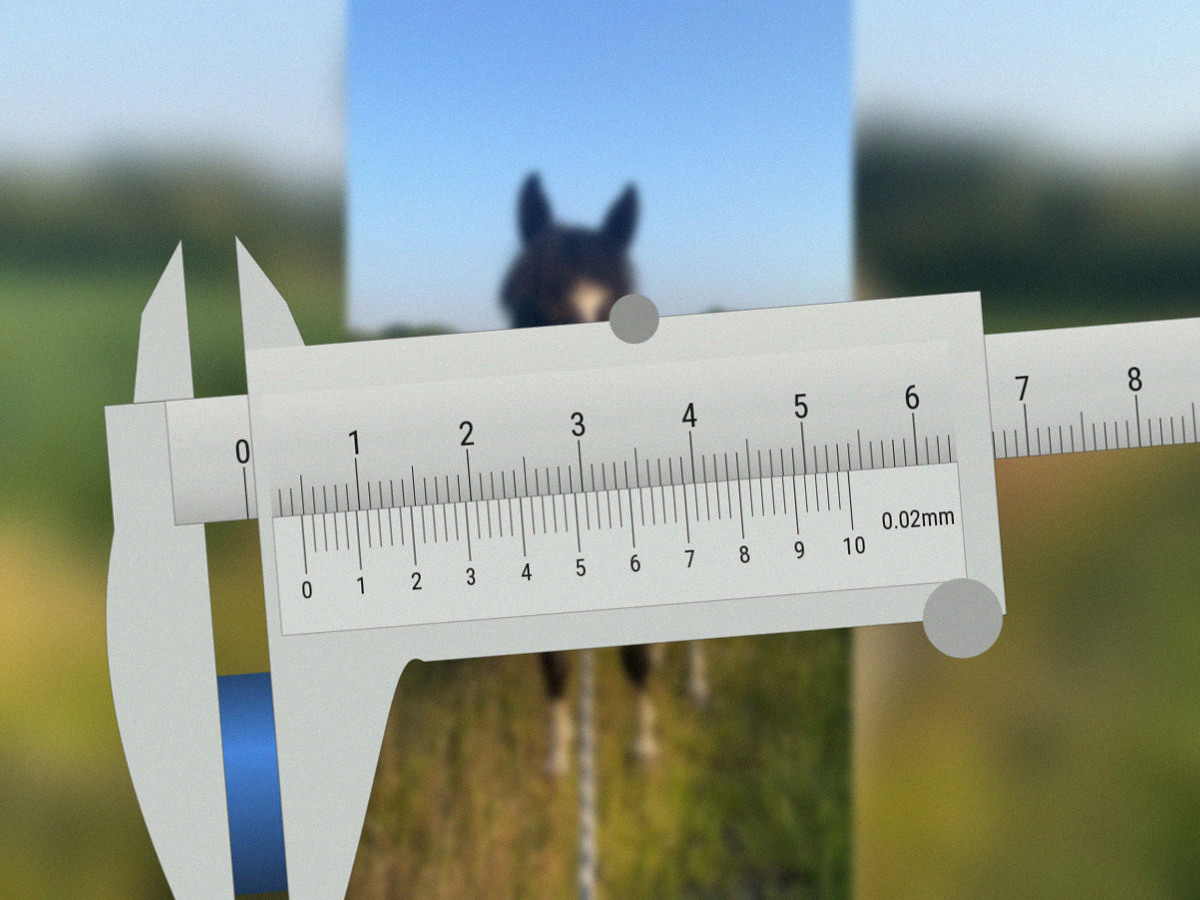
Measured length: 4.8,mm
